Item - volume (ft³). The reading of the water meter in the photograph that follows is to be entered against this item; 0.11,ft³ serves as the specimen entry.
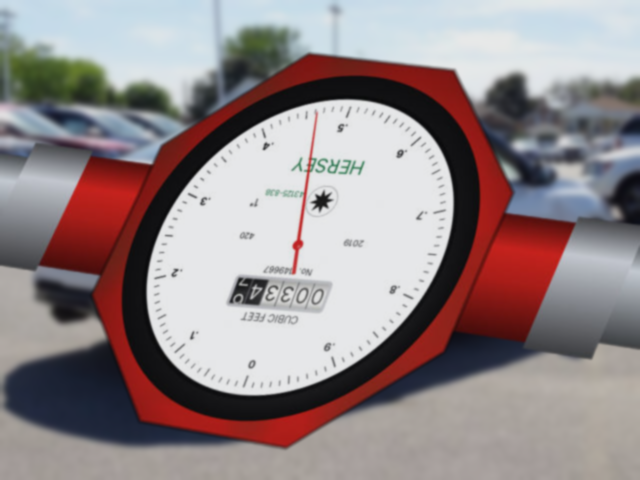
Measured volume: 3346.46,ft³
